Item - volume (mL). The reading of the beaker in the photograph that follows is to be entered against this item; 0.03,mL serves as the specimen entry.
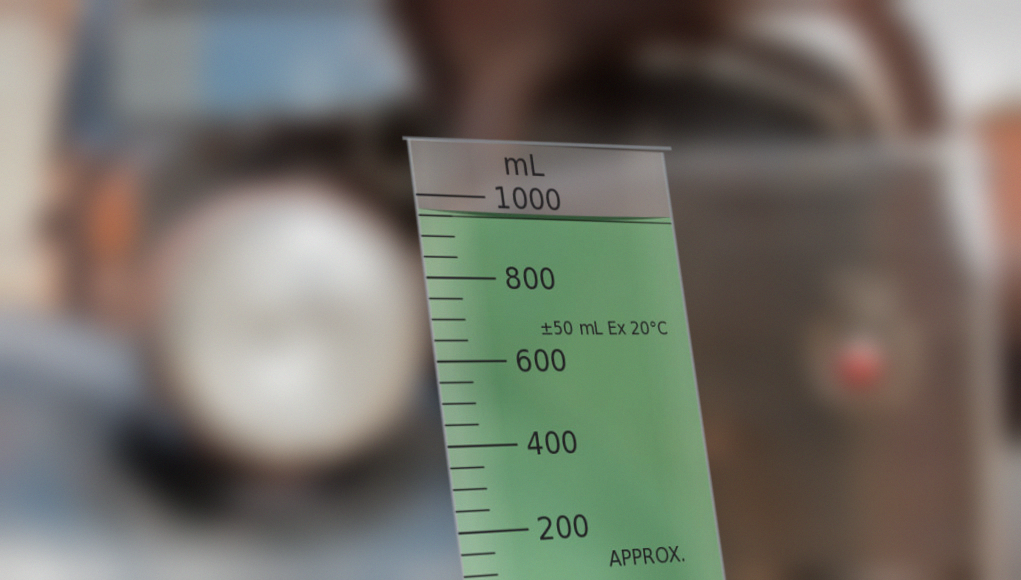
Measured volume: 950,mL
